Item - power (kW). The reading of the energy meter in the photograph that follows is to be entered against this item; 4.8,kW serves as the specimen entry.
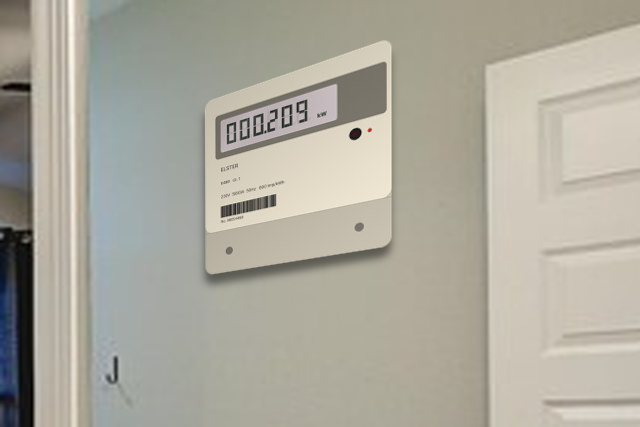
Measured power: 0.209,kW
